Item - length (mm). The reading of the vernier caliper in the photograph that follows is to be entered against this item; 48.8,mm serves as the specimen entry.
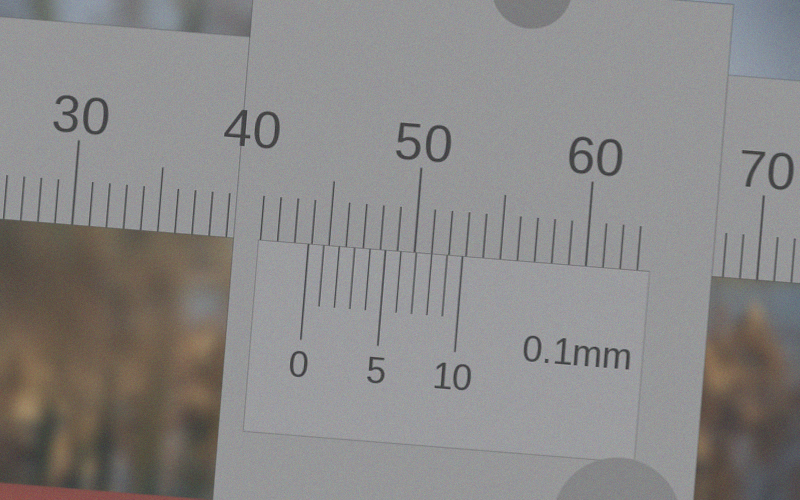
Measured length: 43.8,mm
